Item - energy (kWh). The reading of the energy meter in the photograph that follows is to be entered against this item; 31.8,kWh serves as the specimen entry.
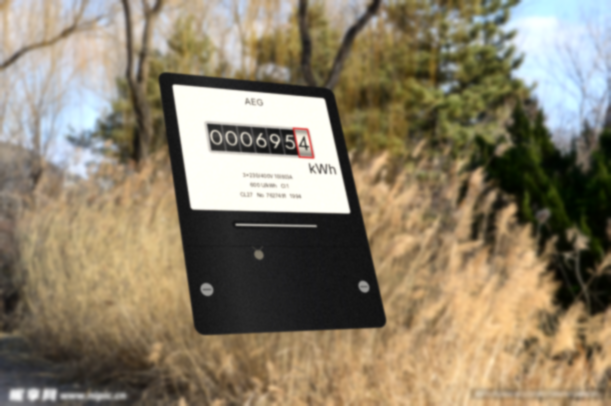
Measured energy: 695.4,kWh
